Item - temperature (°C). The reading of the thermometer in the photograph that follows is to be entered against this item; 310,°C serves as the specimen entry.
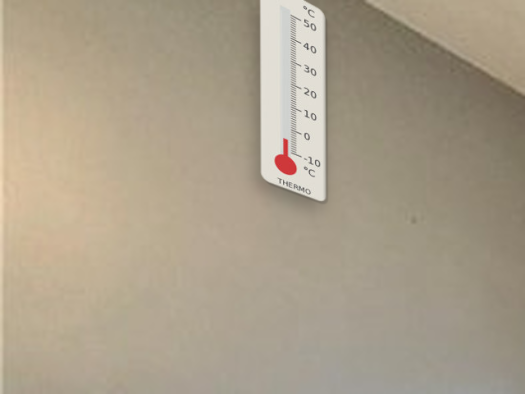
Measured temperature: -5,°C
